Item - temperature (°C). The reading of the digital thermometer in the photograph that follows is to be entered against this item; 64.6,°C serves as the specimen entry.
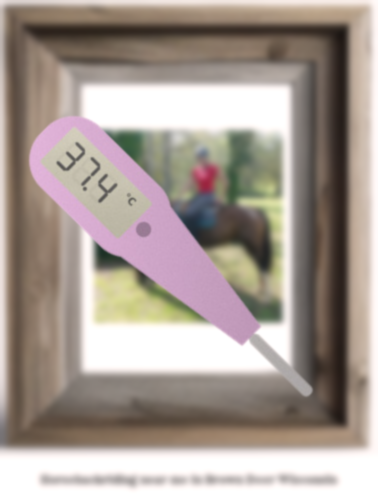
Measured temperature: 37.4,°C
